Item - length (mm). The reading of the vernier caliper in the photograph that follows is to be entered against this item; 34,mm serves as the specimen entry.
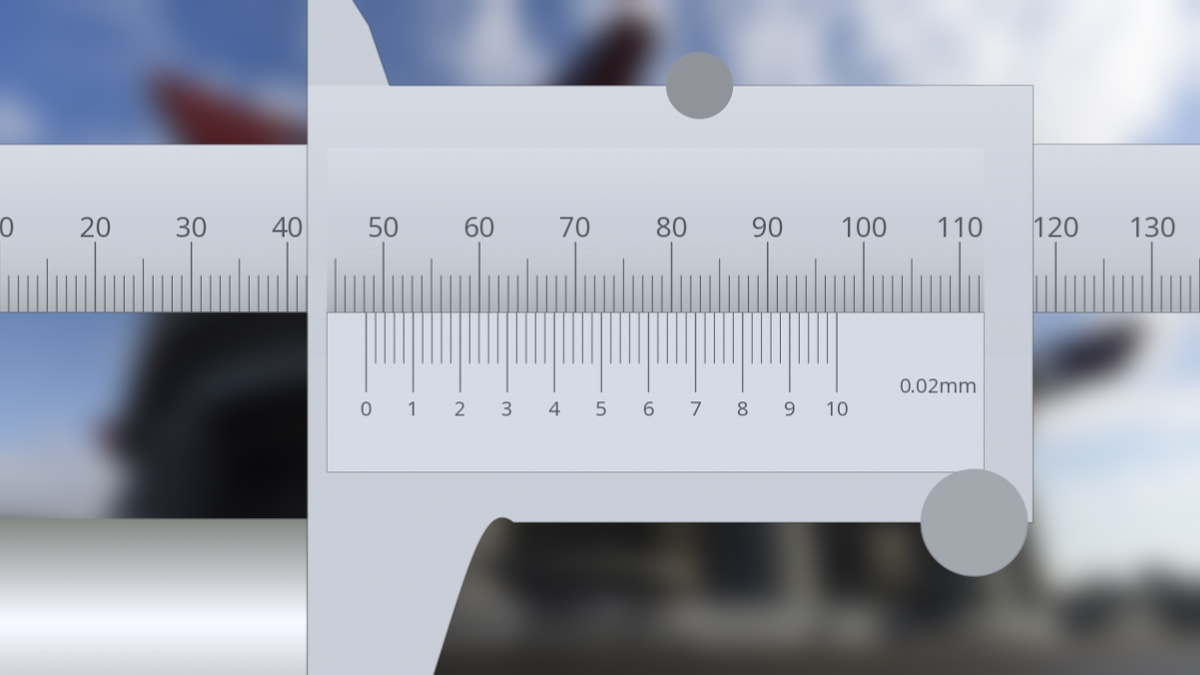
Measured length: 48.2,mm
